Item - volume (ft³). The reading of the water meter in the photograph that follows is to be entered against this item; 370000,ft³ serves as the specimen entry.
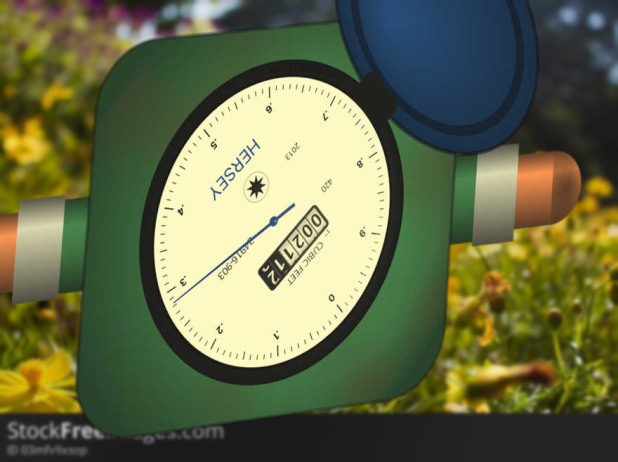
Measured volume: 2112.28,ft³
